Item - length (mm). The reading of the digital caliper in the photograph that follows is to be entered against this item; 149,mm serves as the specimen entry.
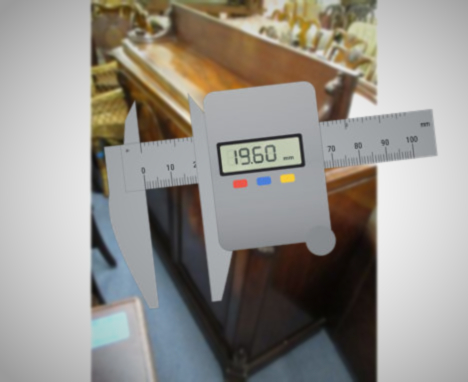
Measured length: 19.60,mm
